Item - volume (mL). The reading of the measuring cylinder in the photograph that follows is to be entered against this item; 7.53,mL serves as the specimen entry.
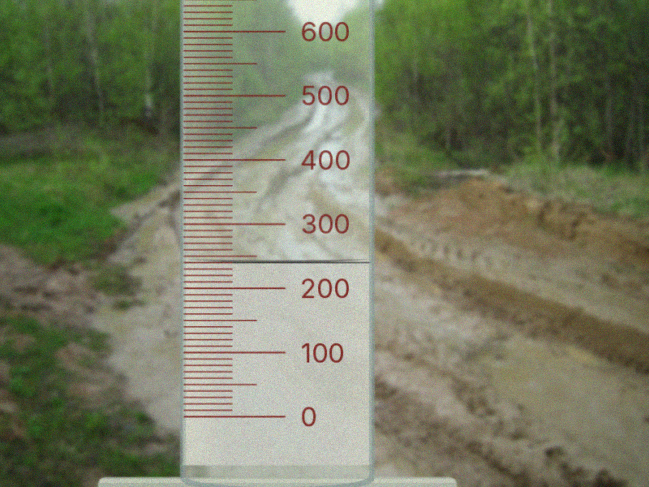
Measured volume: 240,mL
